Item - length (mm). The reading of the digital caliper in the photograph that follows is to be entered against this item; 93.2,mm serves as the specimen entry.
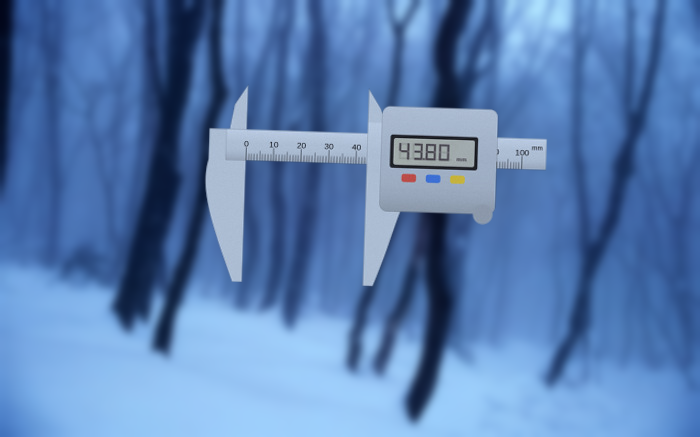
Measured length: 43.80,mm
